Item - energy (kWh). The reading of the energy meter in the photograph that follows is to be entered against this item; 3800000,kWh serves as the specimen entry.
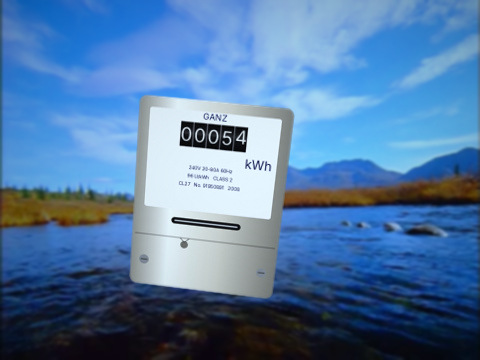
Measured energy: 54,kWh
